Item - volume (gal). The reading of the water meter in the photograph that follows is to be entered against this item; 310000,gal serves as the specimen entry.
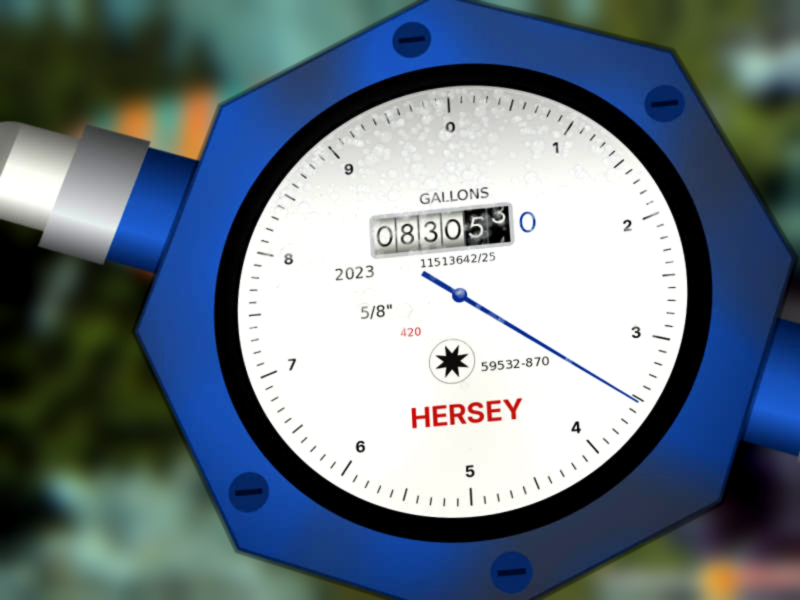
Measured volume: 830533.5,gal
